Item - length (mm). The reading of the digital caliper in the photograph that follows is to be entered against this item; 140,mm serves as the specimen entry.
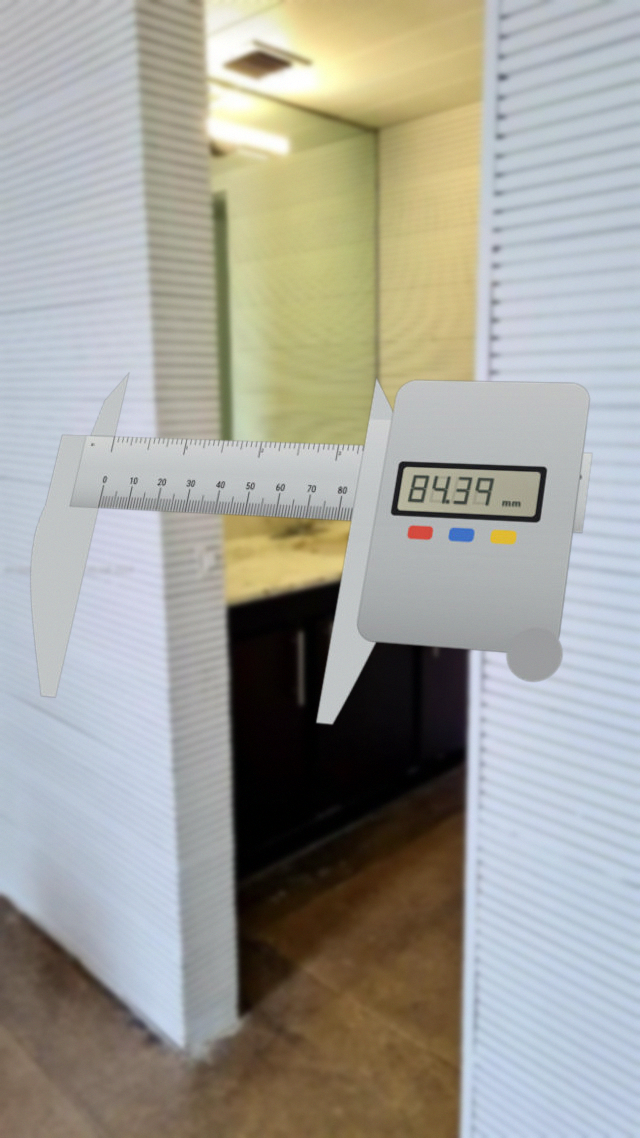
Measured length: 84.39,mm
